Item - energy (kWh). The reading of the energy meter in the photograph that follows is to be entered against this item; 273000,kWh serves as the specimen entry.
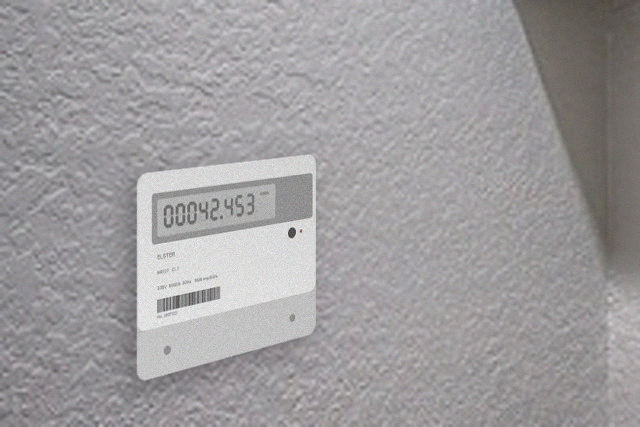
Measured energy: 42.453,kWh
